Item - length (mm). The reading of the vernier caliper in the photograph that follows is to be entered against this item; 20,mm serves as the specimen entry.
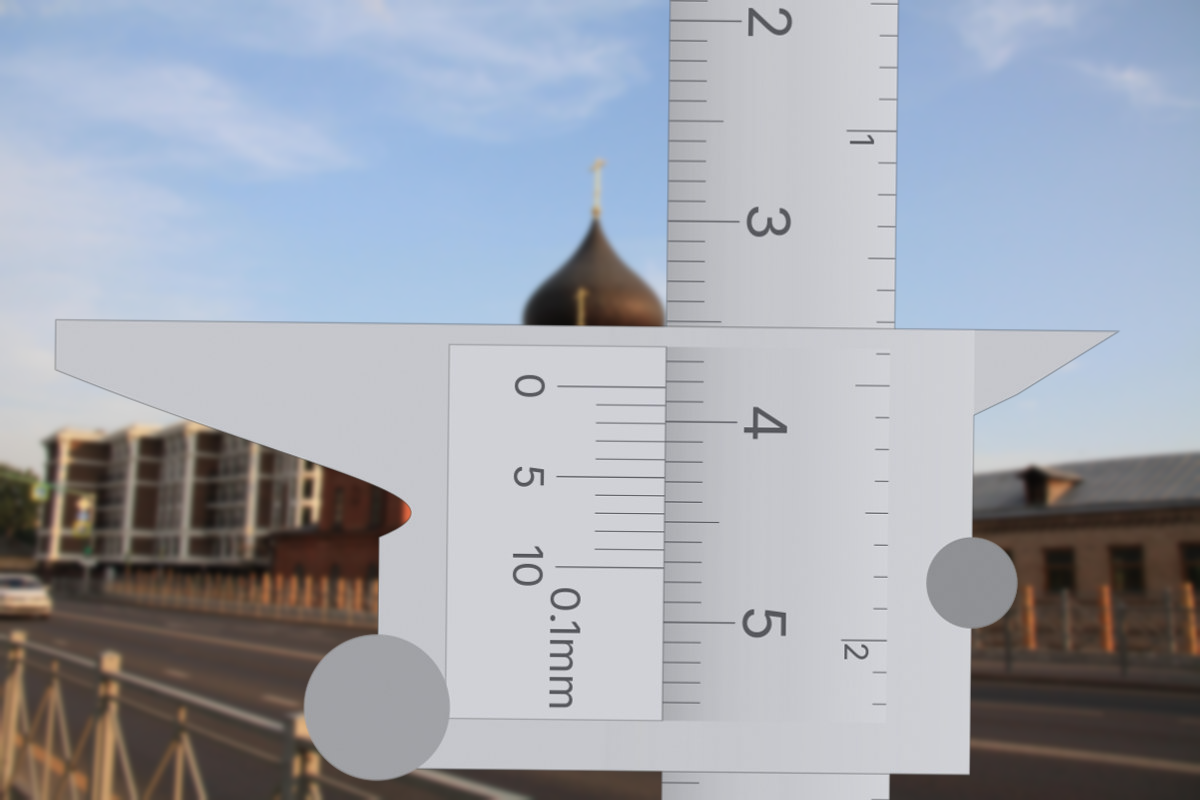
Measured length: 38.3,mm
